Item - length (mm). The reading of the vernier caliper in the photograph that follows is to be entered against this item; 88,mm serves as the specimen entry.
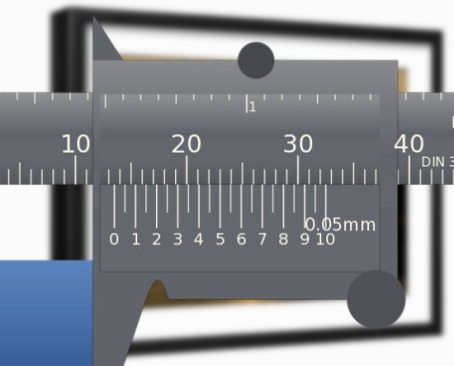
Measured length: 13.5,mm
